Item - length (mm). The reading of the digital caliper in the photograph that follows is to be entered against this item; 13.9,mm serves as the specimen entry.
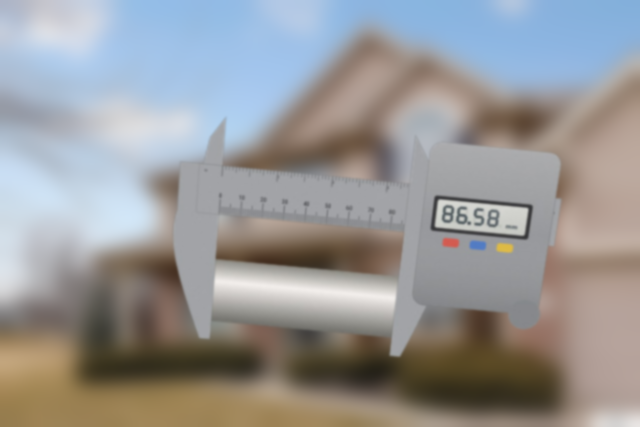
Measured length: 86.58,mm
